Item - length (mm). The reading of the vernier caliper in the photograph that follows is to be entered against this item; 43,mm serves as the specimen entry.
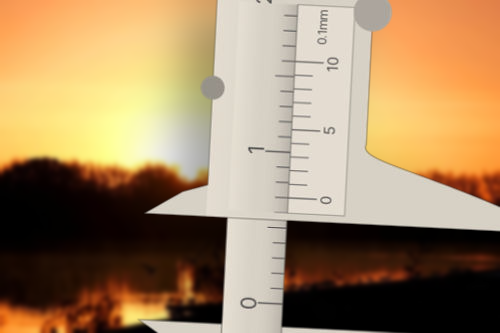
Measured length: 7.0,mm
